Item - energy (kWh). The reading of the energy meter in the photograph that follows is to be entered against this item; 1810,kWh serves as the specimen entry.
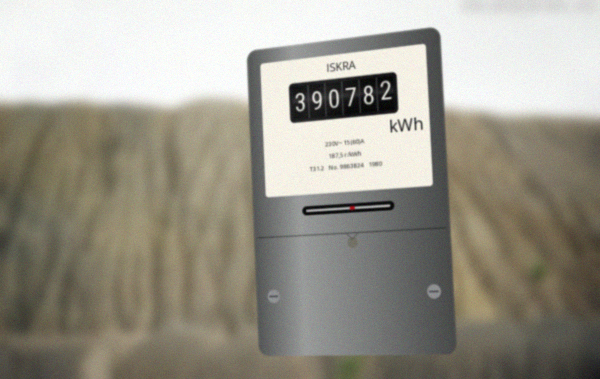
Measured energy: 390782,kWh
